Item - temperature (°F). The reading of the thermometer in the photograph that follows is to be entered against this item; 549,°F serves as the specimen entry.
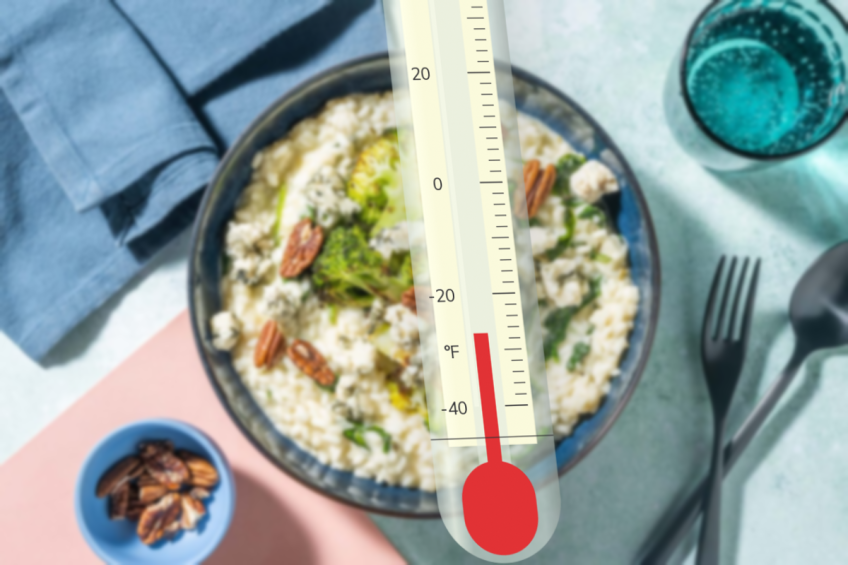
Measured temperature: -27,°F
